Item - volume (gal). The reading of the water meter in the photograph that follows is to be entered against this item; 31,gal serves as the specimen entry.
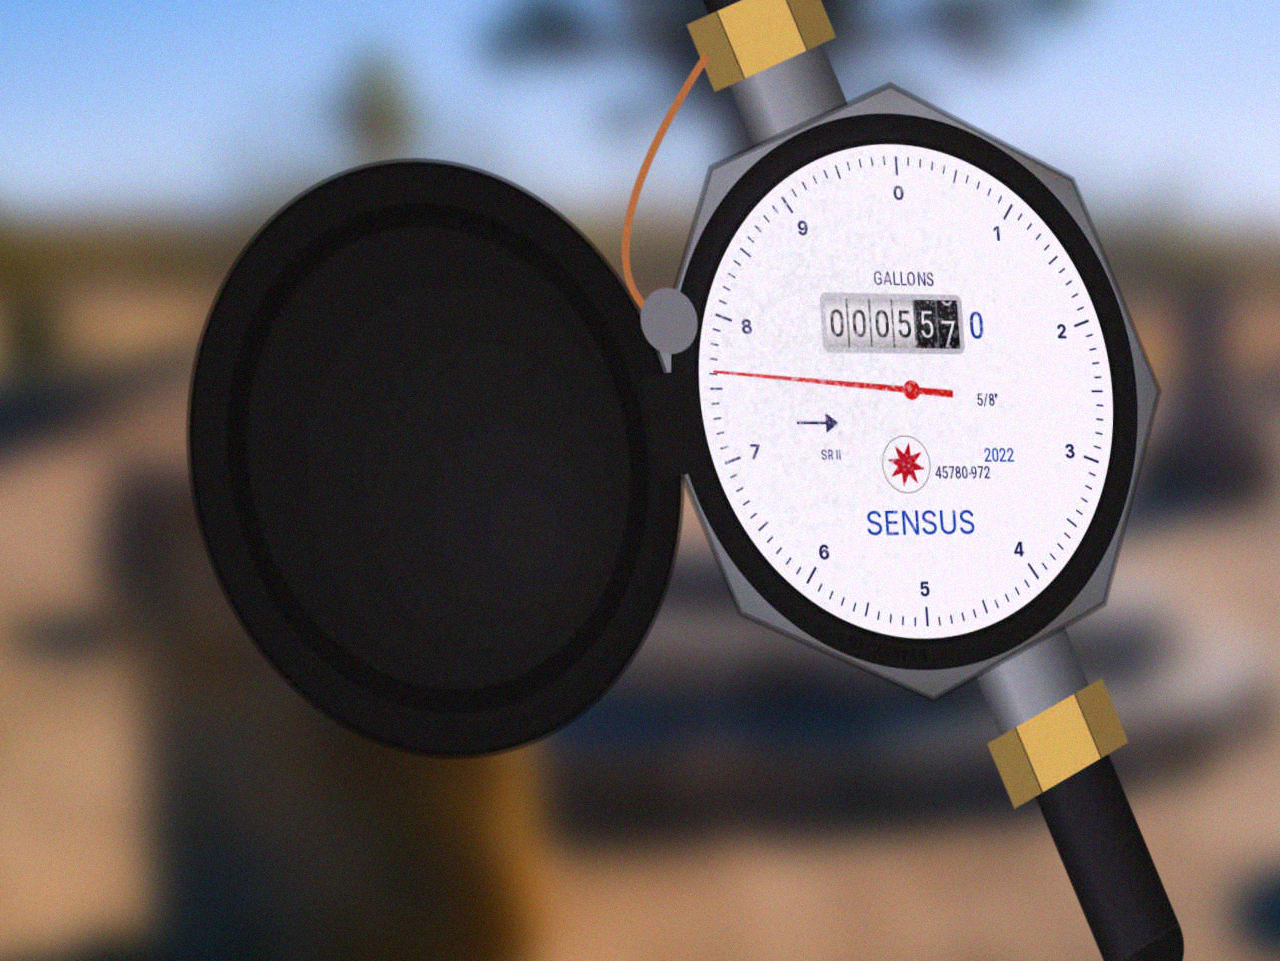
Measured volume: 5567.6,gal
